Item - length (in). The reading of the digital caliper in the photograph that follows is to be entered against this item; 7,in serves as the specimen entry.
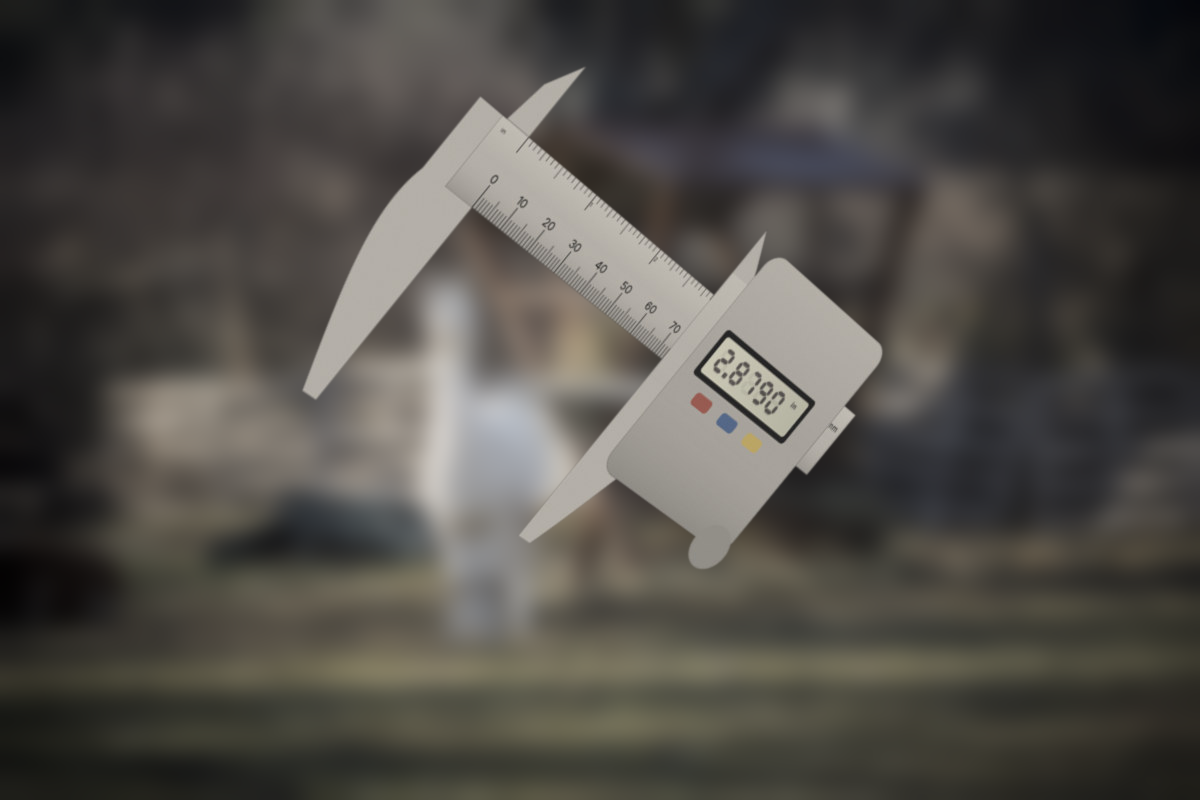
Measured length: 2.8790,in
